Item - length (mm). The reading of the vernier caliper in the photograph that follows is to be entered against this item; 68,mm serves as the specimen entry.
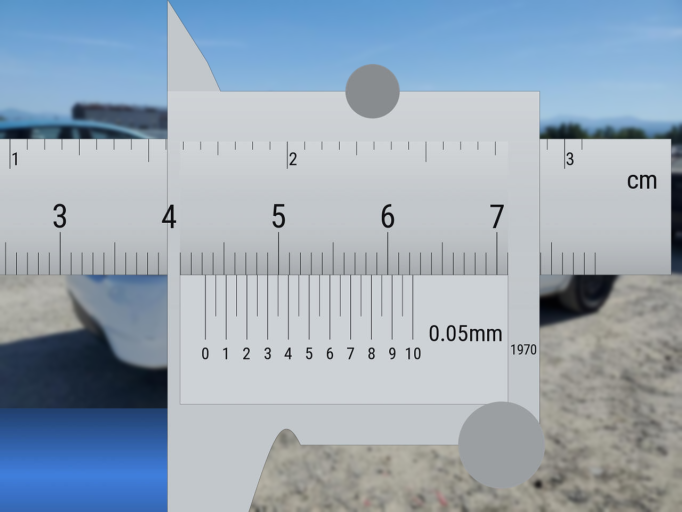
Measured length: 43.3,mm
